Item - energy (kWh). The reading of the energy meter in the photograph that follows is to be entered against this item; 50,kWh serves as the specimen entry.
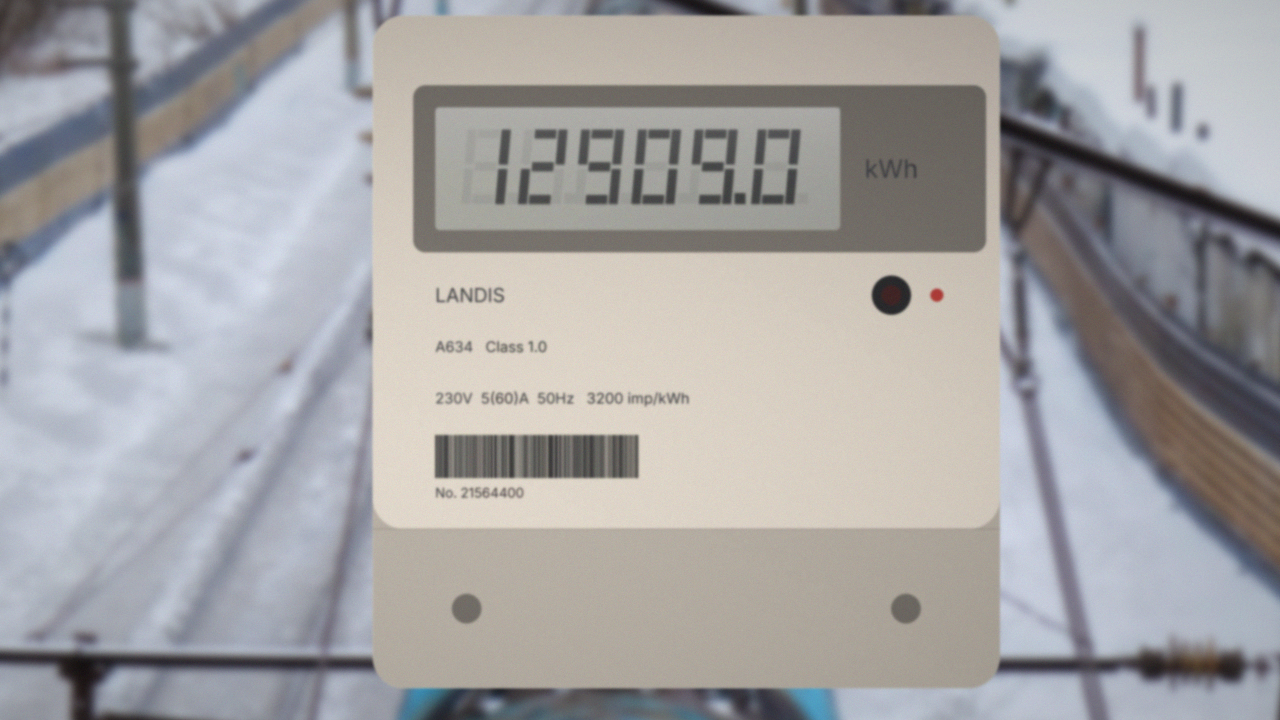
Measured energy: 12909.0,kWh
